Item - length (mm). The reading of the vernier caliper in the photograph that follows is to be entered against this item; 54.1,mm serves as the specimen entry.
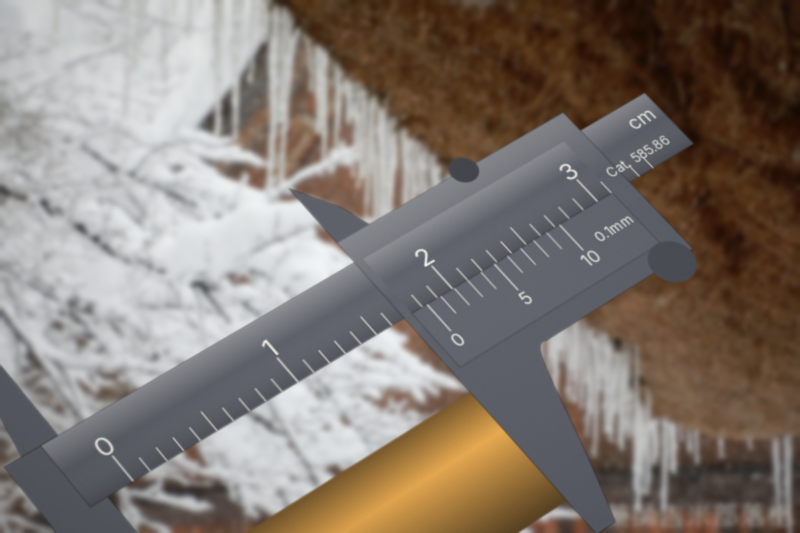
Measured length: 18.3,mm
